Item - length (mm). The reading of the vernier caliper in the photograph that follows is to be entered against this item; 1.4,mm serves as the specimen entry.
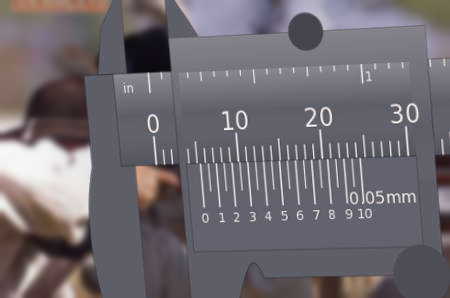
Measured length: 5.4,mm
